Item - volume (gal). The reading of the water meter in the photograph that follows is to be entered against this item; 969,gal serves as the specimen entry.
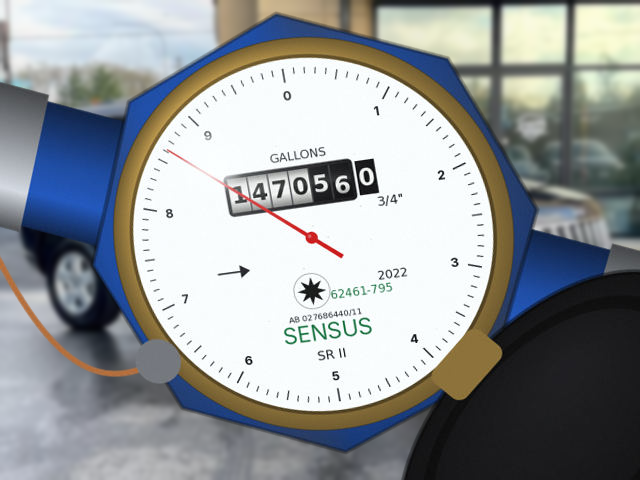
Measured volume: 1470558.6,gal
